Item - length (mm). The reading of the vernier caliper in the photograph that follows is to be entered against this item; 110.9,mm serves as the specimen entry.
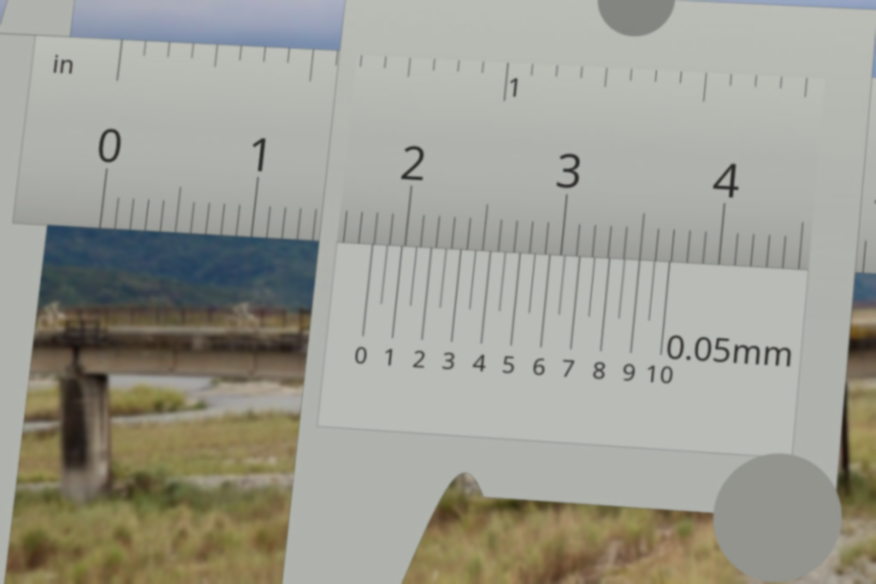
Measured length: 17.9,mm
